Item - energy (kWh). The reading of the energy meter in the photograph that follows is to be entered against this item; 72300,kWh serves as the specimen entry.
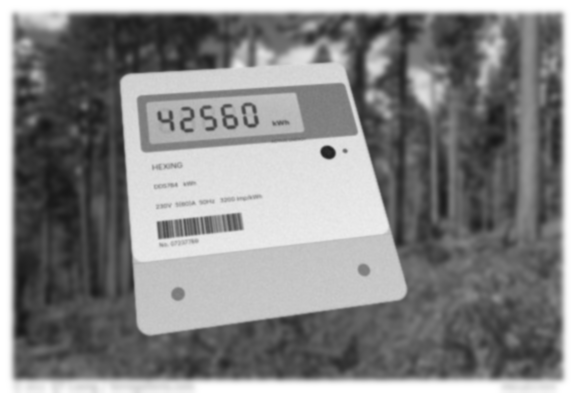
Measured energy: 42560,kWh
